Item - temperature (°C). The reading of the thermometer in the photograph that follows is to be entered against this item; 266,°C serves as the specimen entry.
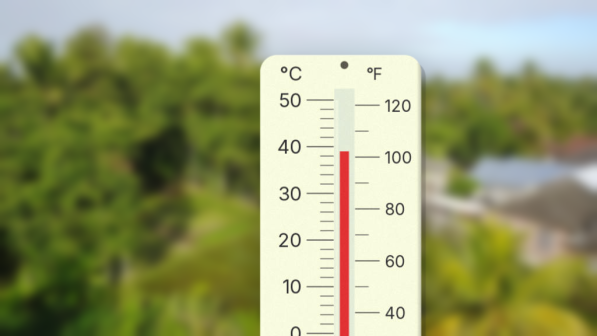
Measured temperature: 39,°C
